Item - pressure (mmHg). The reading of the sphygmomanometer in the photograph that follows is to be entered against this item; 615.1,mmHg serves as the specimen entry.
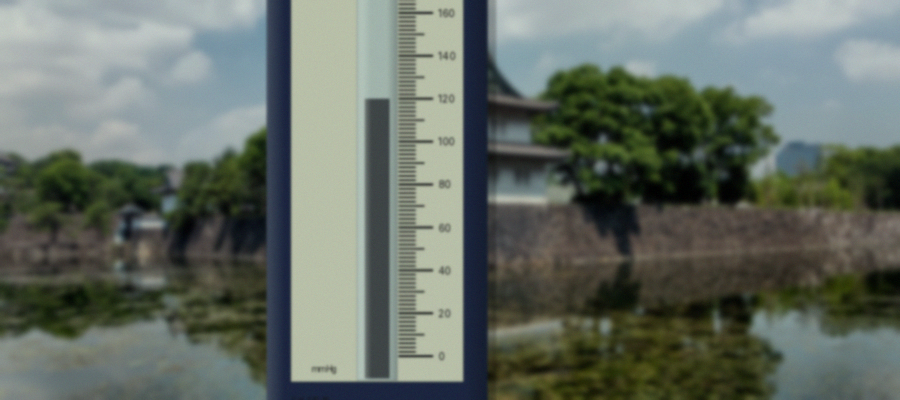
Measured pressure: 120,mmHg
